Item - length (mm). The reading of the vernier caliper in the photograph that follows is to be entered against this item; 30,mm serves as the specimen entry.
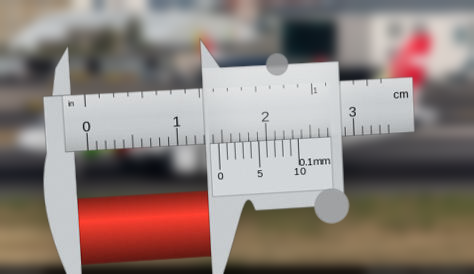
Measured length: 14.6,mm
